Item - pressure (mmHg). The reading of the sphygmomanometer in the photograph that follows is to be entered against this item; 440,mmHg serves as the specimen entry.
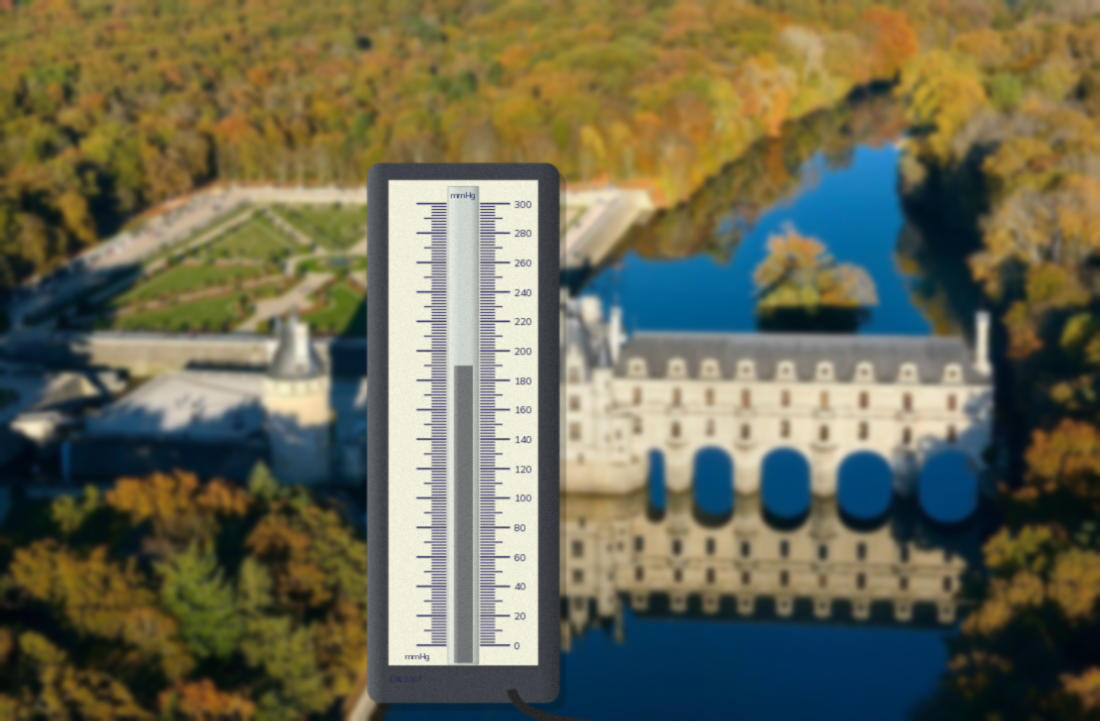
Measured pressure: 190,mmHg
